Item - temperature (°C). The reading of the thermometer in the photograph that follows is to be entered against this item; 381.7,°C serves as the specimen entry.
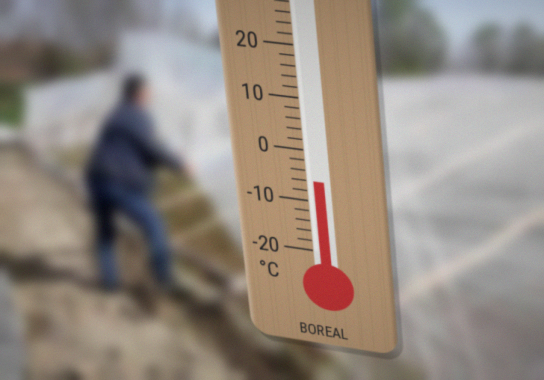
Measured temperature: -6,°C
